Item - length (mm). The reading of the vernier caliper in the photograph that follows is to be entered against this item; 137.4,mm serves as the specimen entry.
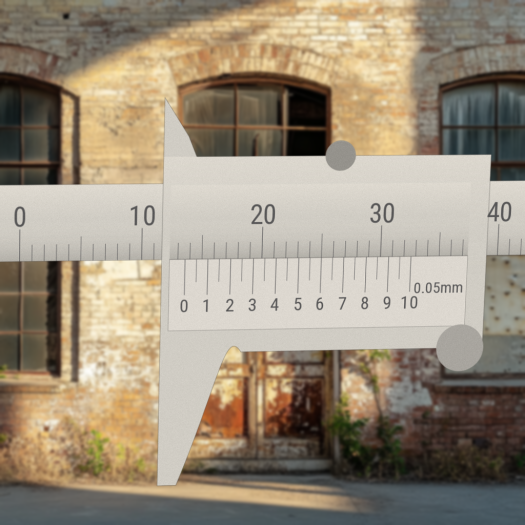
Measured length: 13.6,mm
